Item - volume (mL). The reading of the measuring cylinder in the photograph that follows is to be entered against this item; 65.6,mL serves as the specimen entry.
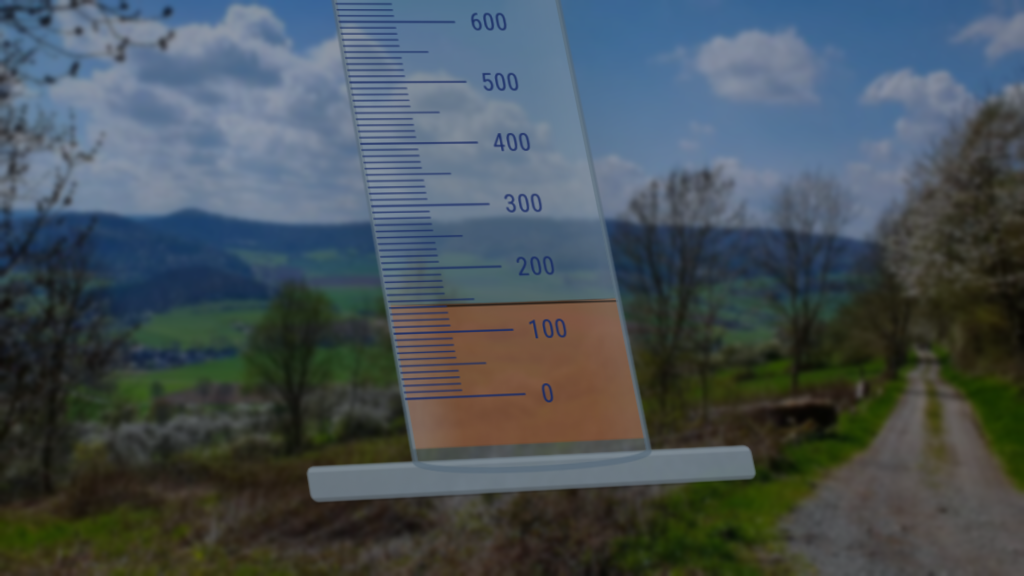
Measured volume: 140,mL
